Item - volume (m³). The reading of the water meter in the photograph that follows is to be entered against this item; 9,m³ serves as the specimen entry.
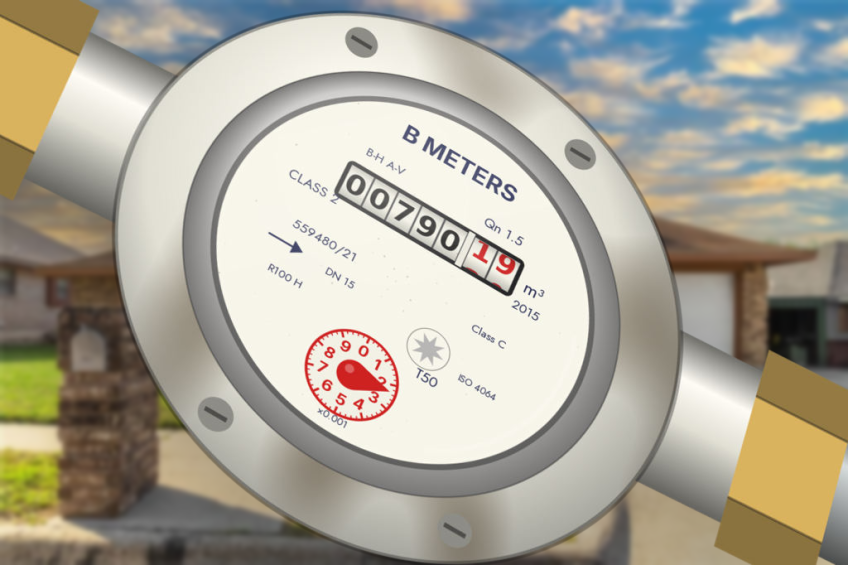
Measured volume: 790.192,m³
